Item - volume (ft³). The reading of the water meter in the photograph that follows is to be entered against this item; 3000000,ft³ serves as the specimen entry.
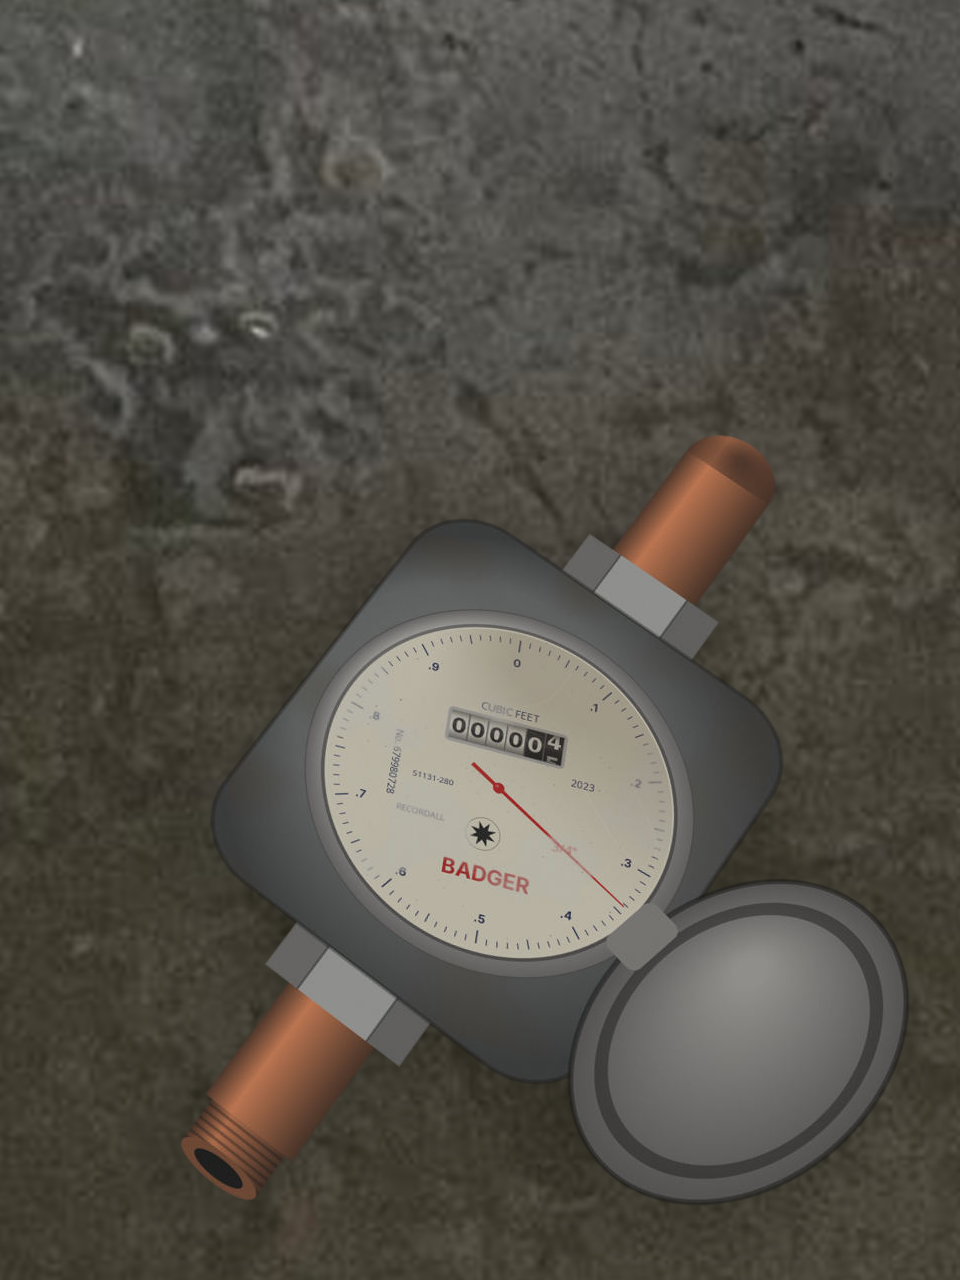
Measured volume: 4.34,ft³
